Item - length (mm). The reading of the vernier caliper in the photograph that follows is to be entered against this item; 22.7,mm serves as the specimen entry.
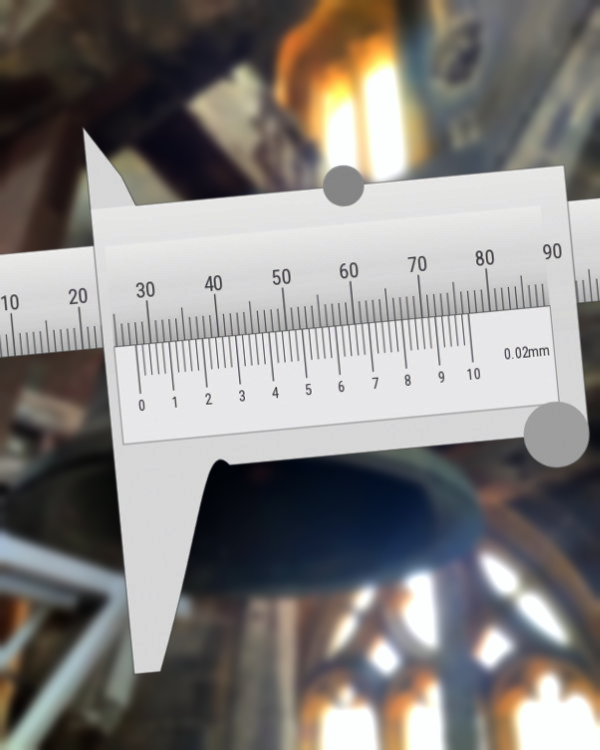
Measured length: 27.8,mm
